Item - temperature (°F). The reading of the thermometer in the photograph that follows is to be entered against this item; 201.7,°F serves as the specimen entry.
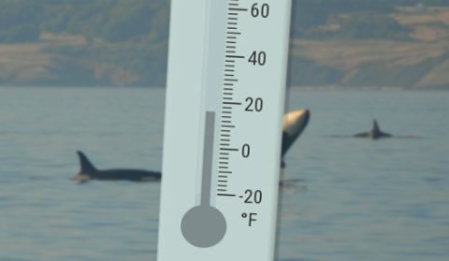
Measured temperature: 16,°F
